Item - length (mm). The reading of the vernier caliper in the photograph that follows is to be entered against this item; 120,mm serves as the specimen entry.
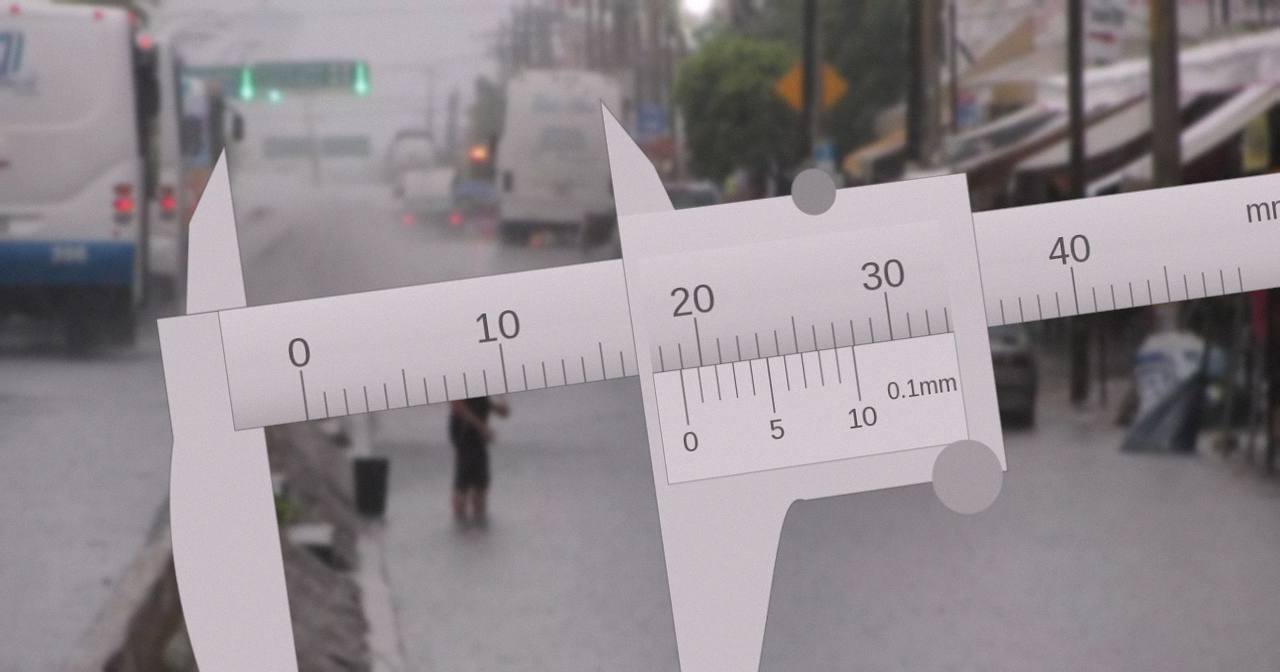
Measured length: 18.9,mm
